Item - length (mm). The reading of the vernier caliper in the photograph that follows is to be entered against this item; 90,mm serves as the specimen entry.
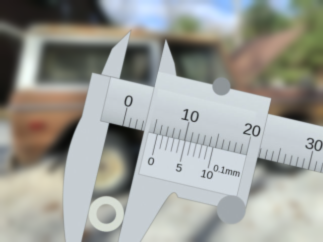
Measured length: 5.6,mm
